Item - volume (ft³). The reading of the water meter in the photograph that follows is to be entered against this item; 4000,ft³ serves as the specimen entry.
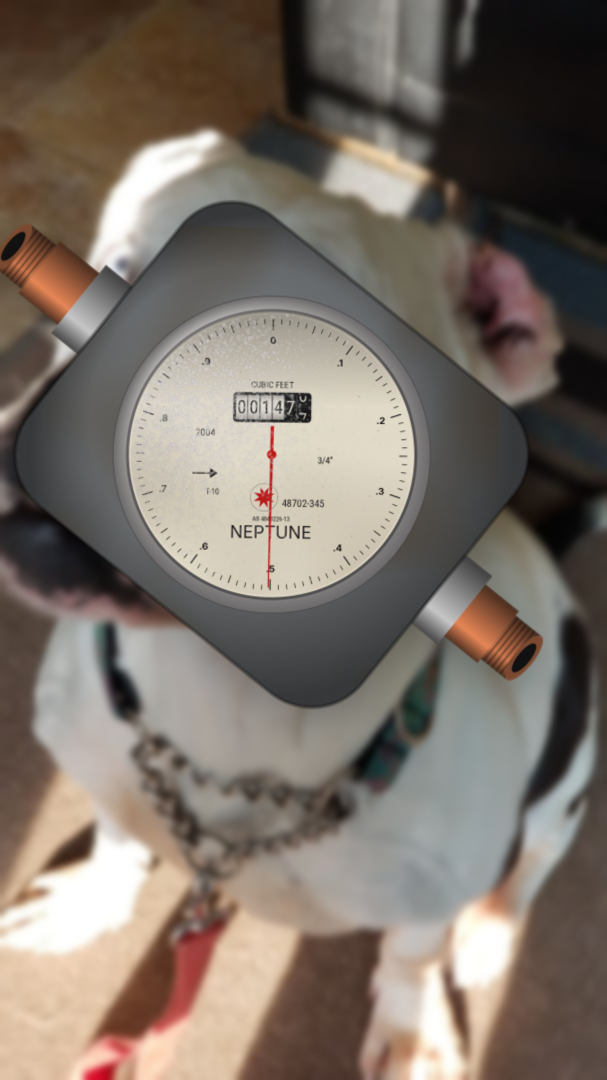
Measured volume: 1476.50,ft³
